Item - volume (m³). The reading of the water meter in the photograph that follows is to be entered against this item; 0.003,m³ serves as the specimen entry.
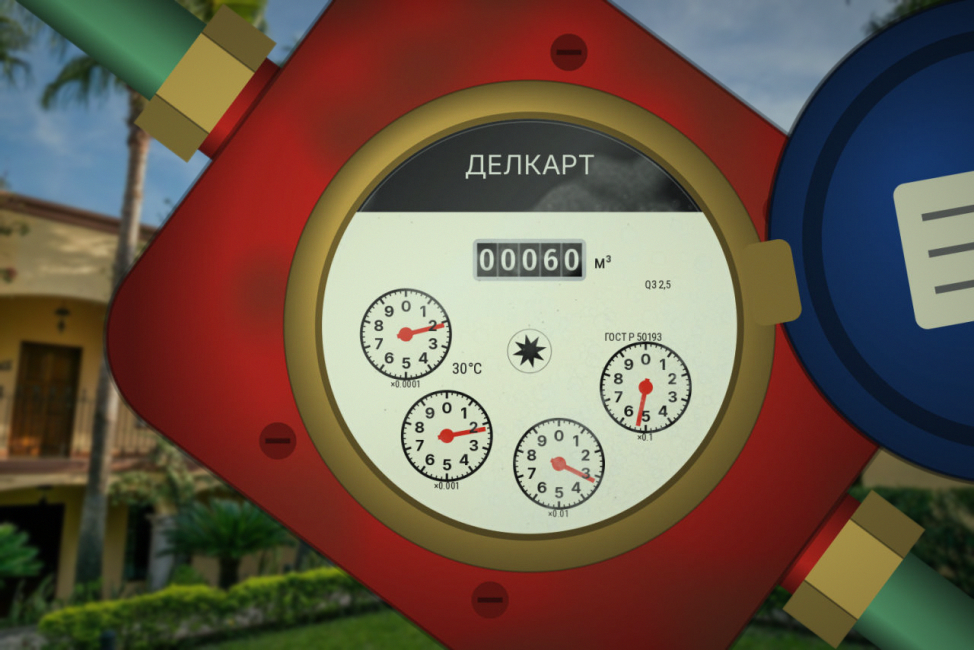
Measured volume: 60.5322,m³
